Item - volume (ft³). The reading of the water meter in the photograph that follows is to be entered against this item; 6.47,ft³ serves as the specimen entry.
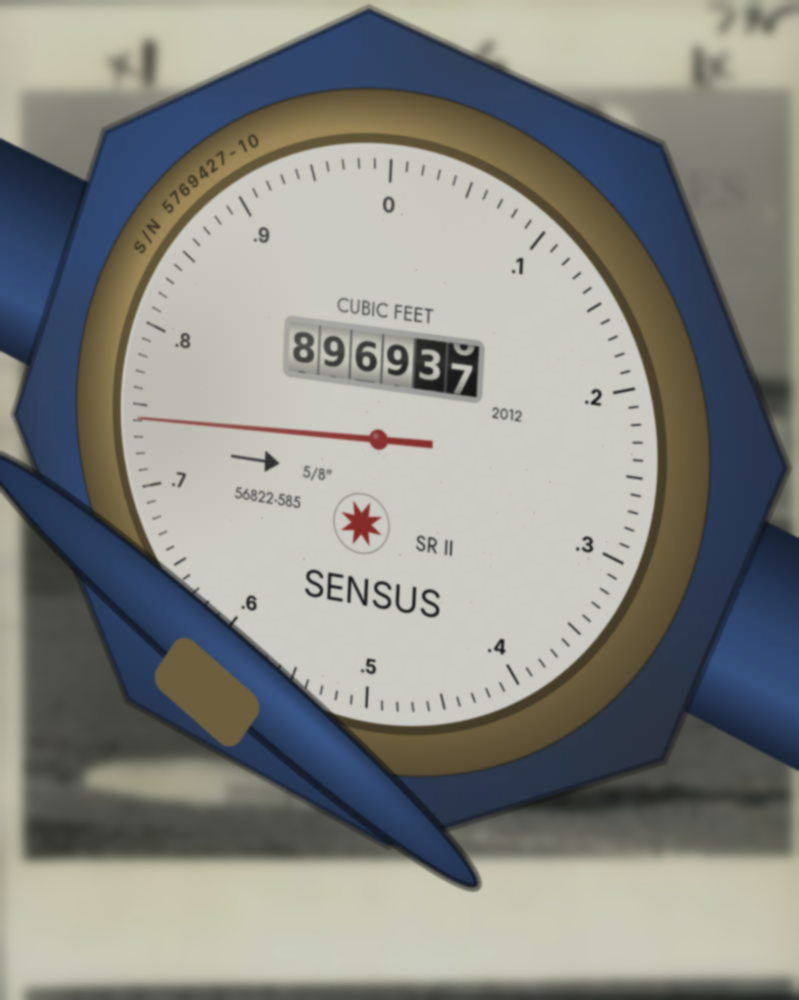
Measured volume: 896936.74,ft³
